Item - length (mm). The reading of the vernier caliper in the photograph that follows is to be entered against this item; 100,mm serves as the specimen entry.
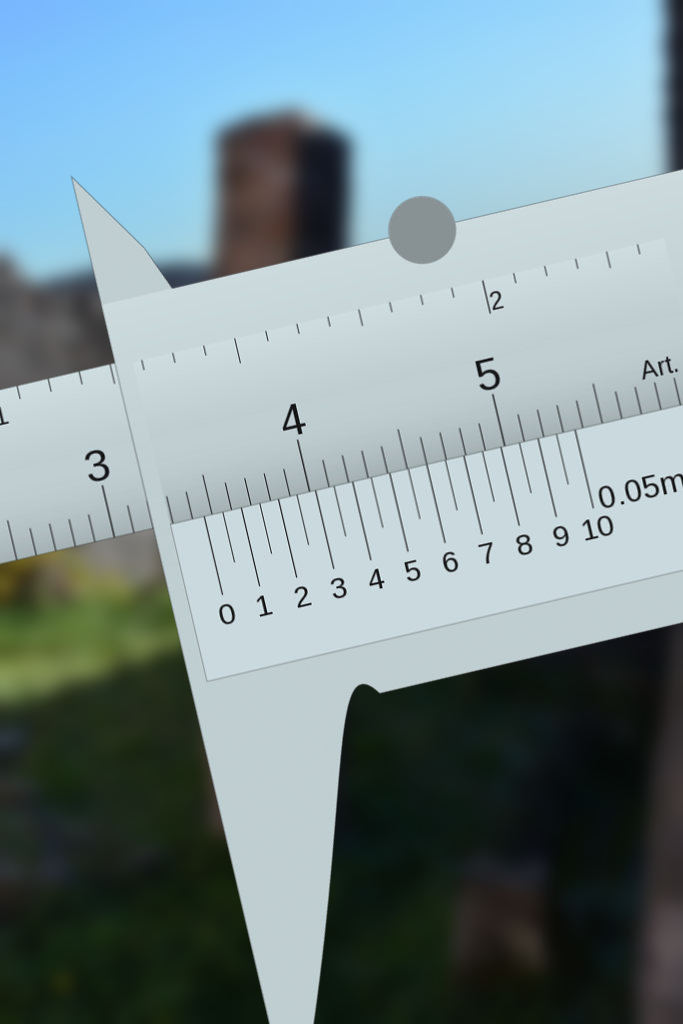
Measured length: 34.6,mm
